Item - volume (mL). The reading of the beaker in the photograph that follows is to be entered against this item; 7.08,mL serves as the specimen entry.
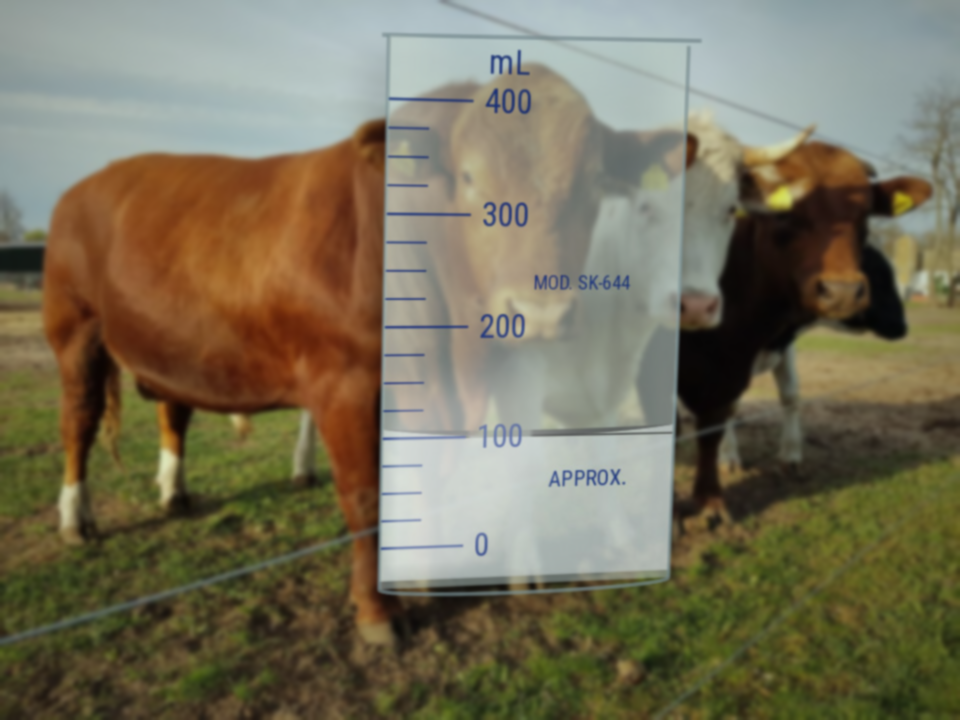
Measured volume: 100,mL
